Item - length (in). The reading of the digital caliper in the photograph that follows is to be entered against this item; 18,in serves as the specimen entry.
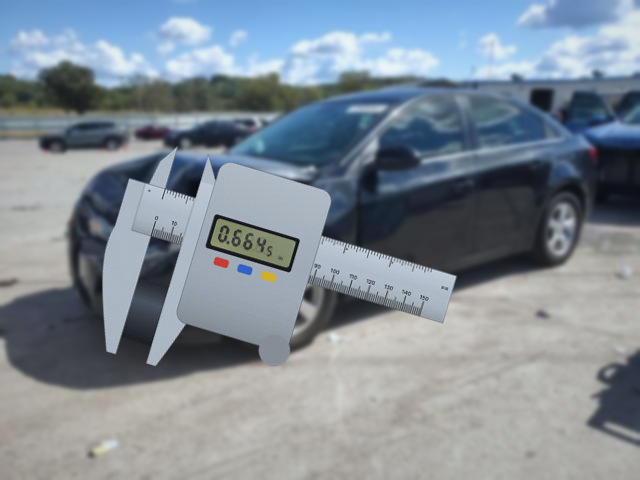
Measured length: 0.6645,in
